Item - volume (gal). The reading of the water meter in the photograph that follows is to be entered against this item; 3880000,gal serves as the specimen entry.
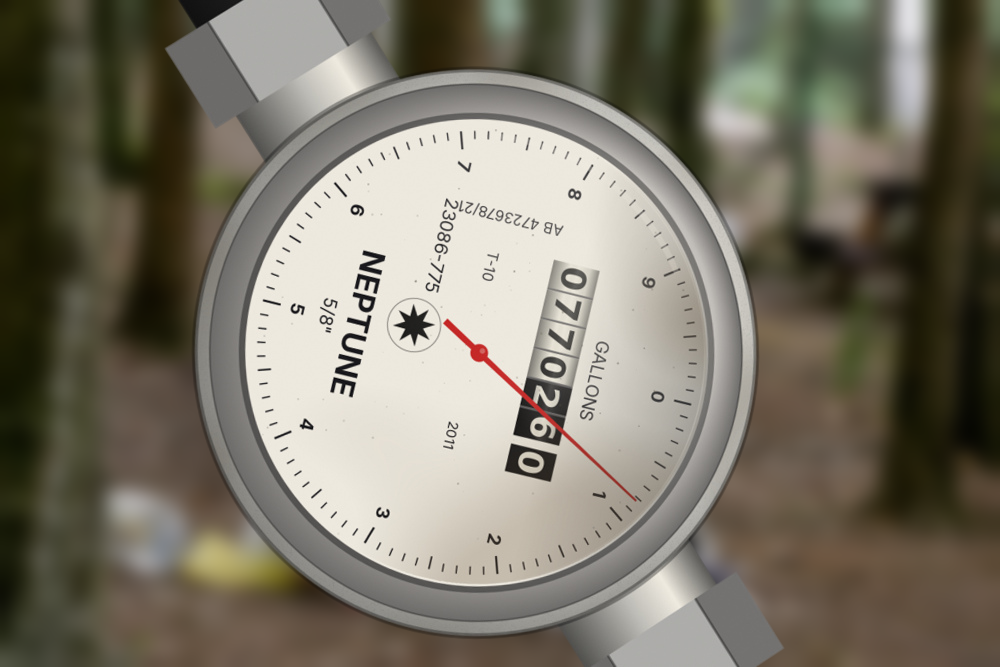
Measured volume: 770260.8,gal
